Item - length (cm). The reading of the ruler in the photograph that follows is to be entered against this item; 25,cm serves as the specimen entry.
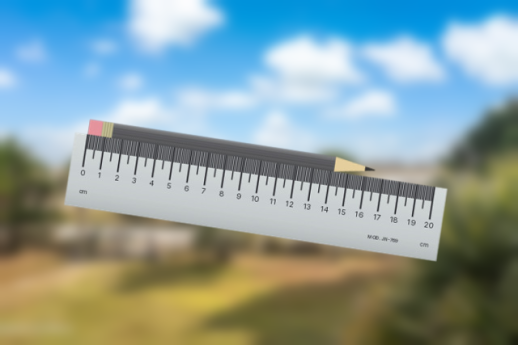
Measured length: 16.5,cm
